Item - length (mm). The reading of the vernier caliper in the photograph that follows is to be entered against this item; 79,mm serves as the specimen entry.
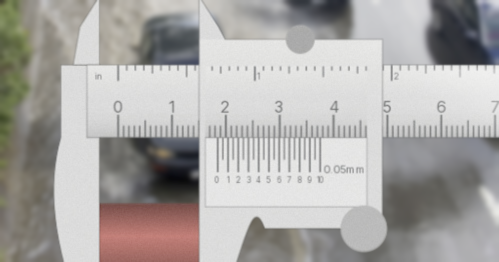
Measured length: 18.5,mm
